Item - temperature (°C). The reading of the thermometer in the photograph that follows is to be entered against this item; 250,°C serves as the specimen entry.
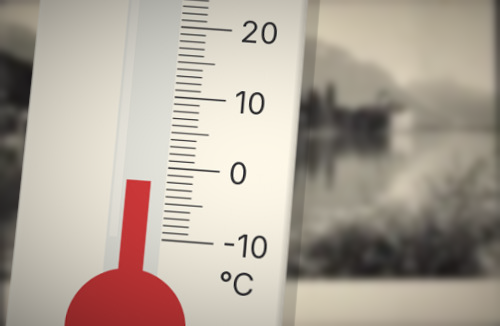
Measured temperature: -2,°C
